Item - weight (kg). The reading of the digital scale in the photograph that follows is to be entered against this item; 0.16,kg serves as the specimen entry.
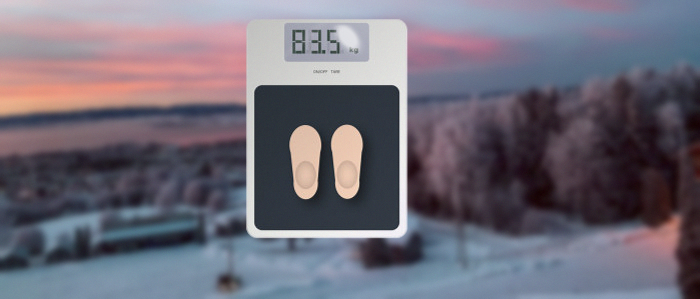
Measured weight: 83.5,kg
